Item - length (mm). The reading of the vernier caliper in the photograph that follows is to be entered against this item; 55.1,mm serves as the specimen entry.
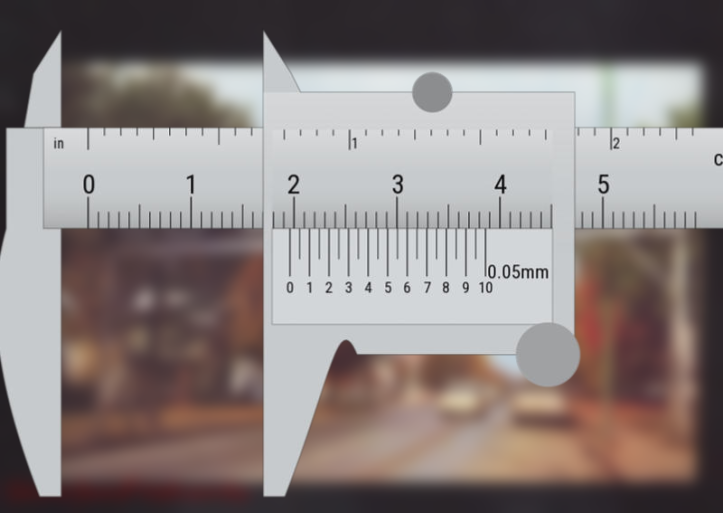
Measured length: 19.6,mm
